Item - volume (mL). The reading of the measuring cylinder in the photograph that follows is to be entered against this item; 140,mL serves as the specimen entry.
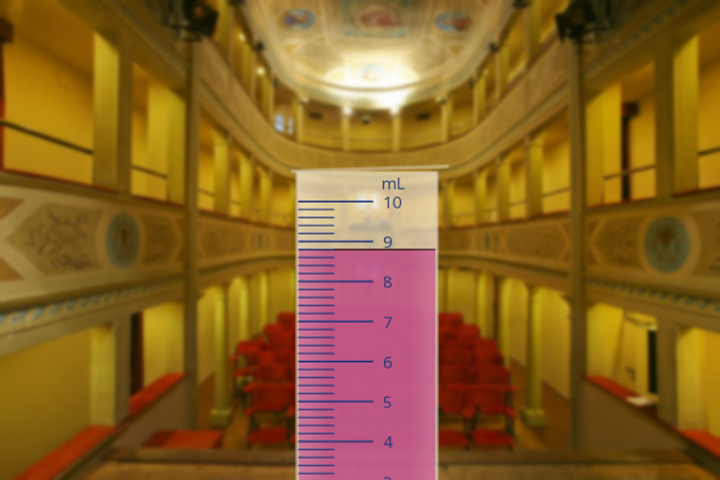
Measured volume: 8.8,mL
